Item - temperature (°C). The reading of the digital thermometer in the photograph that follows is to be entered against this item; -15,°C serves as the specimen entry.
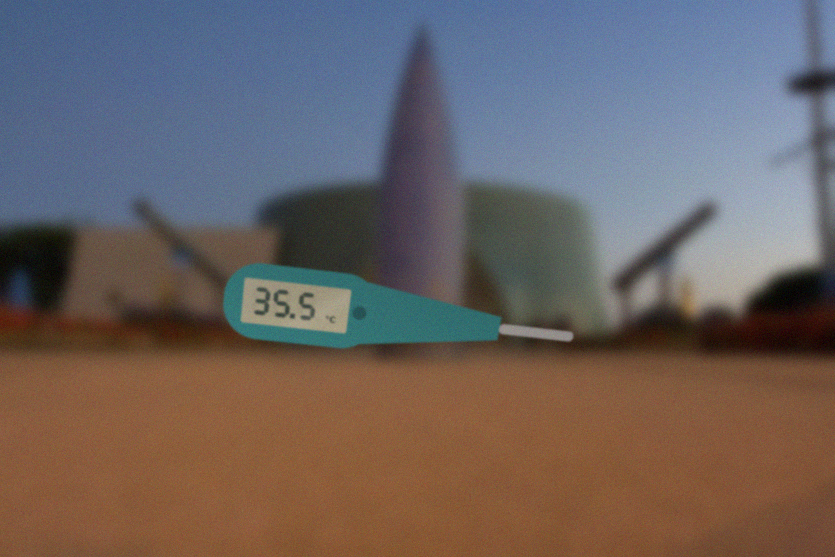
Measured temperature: 35.5,°C
